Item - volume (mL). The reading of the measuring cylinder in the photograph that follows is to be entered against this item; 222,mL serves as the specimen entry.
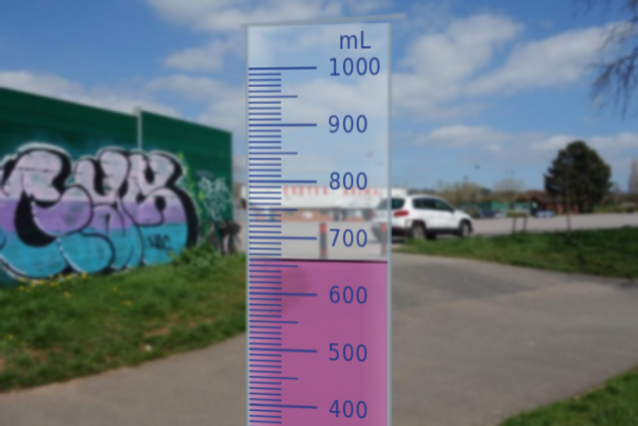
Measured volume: 660,mL
